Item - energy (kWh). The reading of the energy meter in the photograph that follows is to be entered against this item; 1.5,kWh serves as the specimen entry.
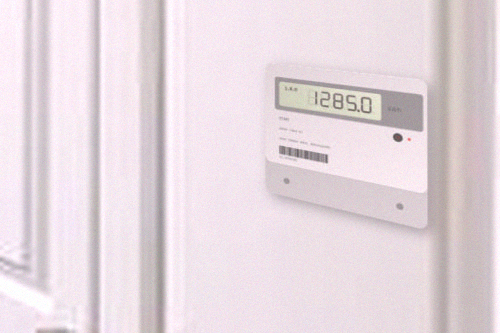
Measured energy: 1285.0,kWh
